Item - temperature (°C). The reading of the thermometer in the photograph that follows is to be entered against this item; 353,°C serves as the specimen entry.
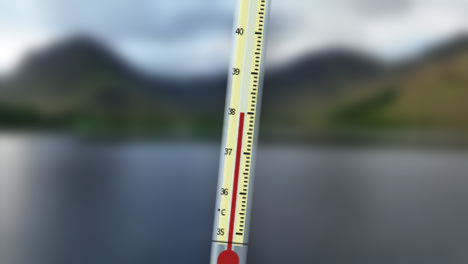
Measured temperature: 38,°C
